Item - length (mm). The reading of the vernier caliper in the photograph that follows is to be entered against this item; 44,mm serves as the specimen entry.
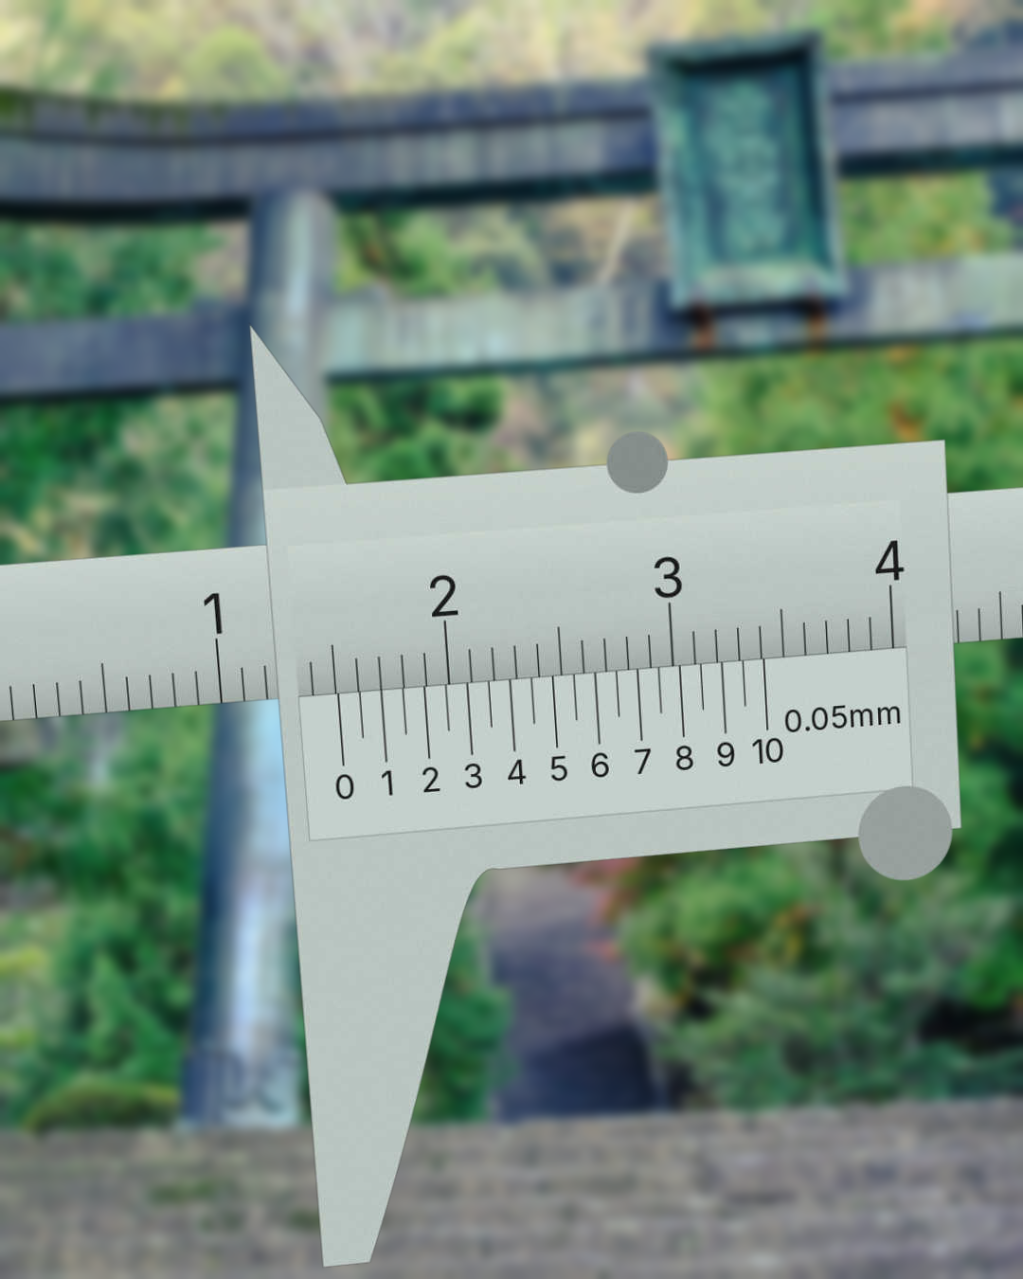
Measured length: 15.10,mm
